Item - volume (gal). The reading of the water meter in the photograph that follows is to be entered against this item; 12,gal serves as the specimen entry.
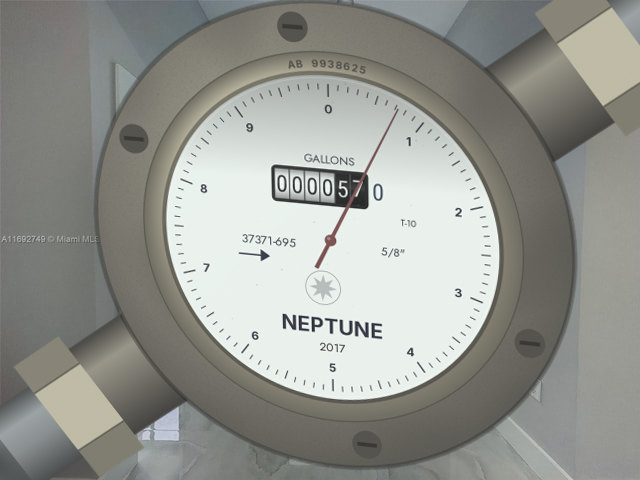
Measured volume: 570.7,gal
